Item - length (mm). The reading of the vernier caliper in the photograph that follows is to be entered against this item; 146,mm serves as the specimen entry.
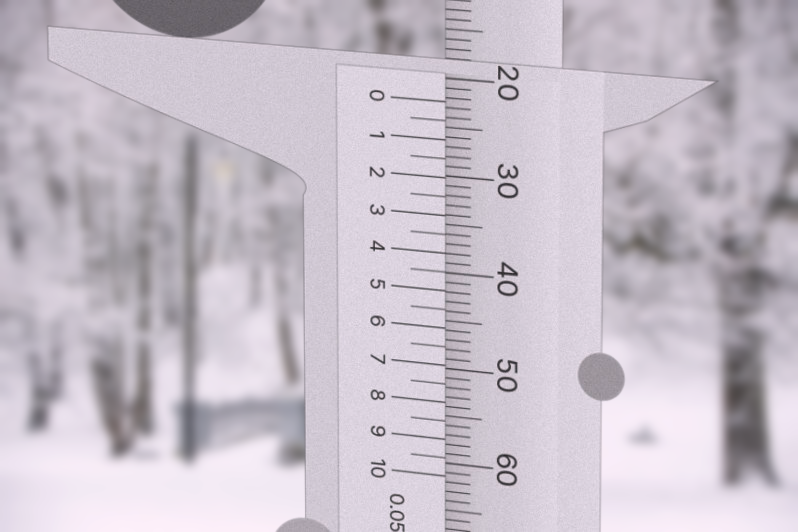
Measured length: 22.4,mm
